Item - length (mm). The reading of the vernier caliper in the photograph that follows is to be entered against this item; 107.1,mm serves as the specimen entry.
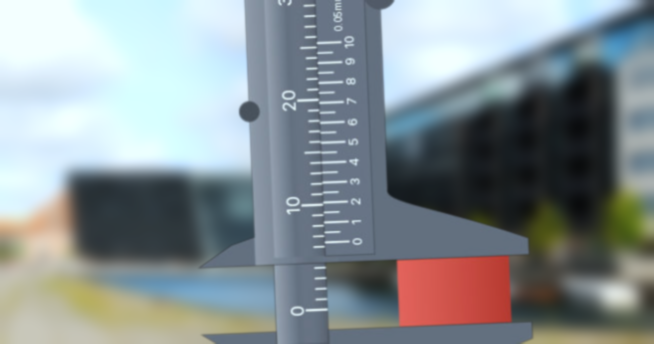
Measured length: 6.4,mm
